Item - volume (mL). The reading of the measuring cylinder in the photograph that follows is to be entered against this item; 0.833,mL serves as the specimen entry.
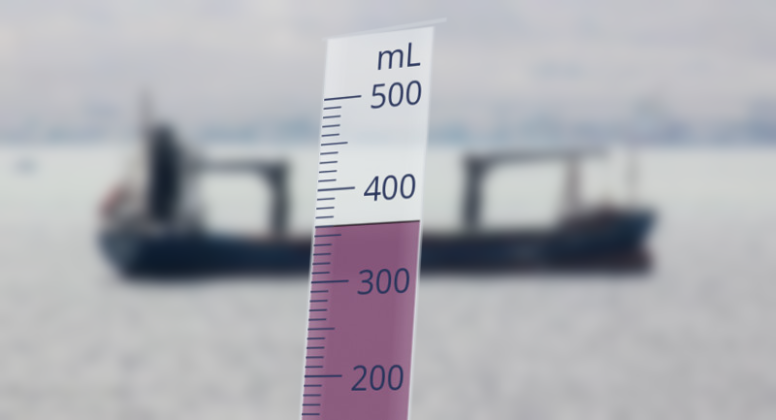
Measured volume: 360,mL
